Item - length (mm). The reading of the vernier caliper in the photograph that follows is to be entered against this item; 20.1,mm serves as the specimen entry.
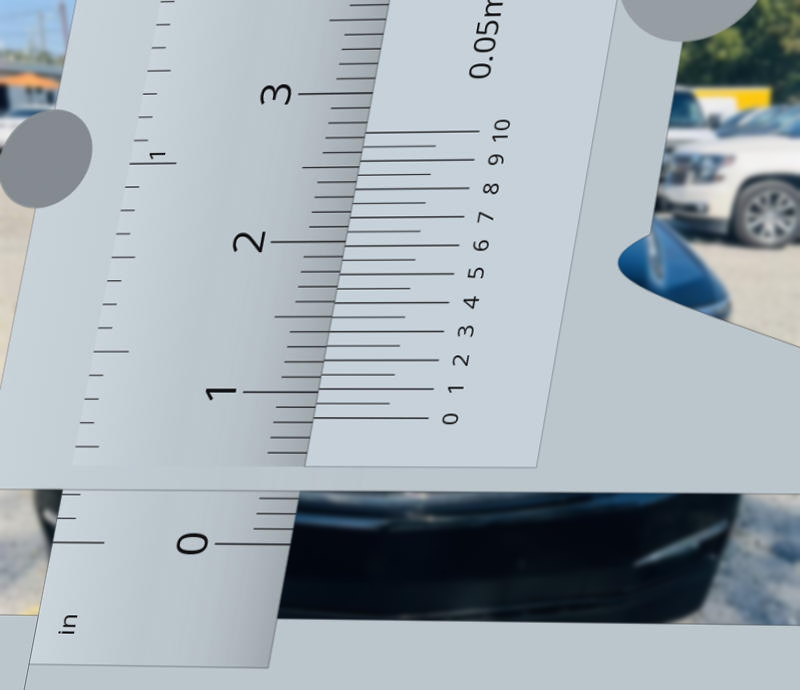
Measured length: 8.3,mm
